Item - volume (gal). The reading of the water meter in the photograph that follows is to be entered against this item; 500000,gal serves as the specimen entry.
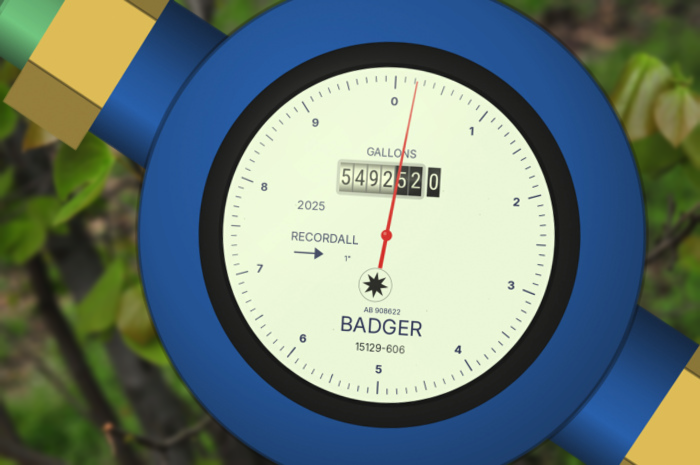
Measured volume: 5492520.2,gal
